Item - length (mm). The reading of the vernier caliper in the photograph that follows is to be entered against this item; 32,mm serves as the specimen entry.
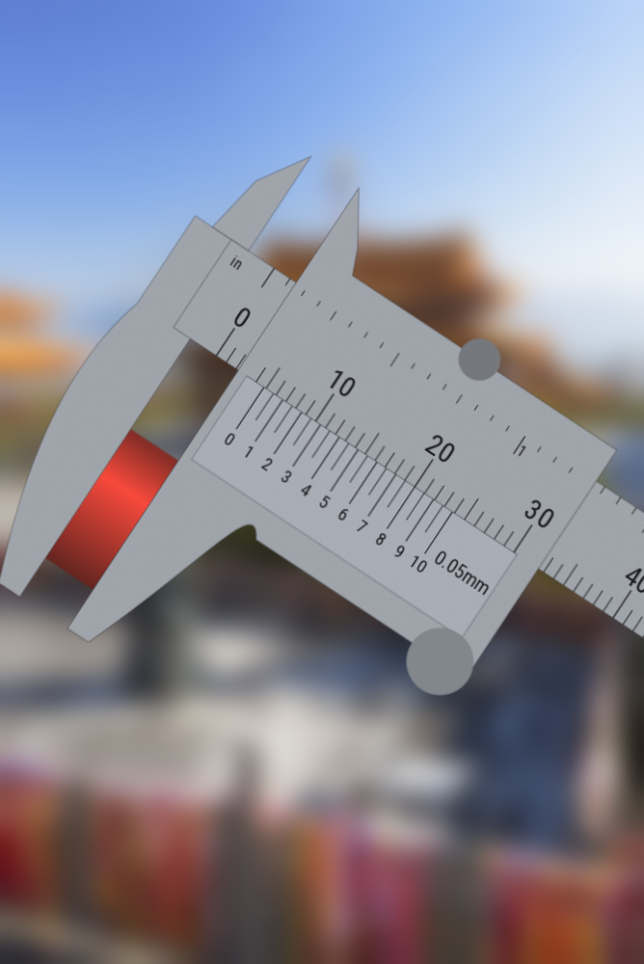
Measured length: 4.8,mm
